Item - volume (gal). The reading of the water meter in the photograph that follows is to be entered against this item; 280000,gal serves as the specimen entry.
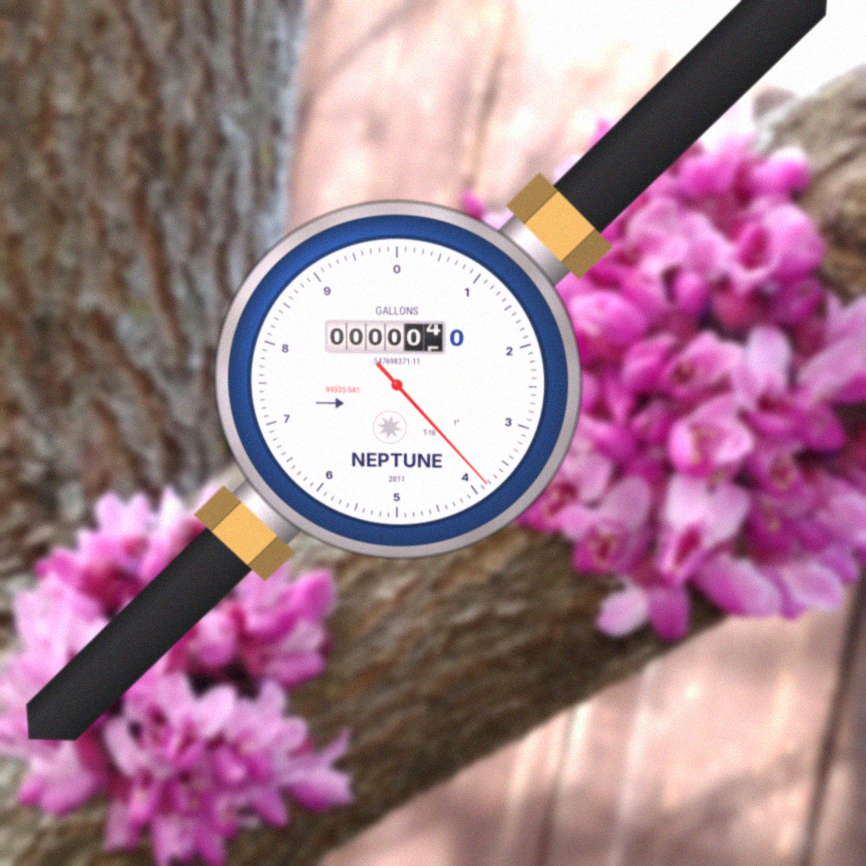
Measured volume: 43.8,gal
